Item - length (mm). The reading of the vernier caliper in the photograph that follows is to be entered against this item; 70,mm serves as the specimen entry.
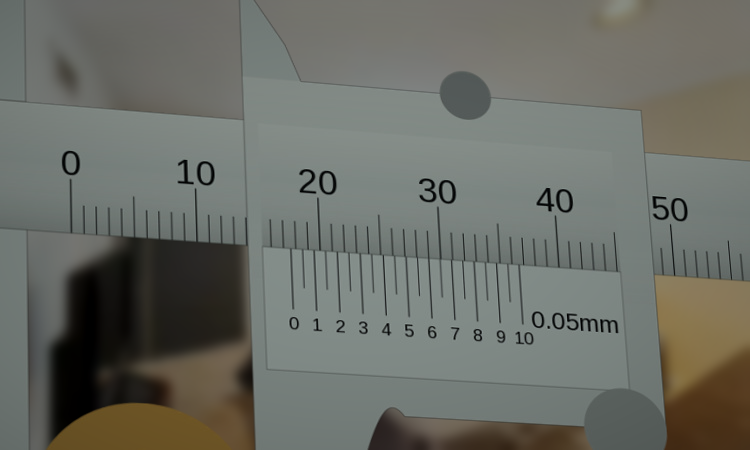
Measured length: 17.6,mm
